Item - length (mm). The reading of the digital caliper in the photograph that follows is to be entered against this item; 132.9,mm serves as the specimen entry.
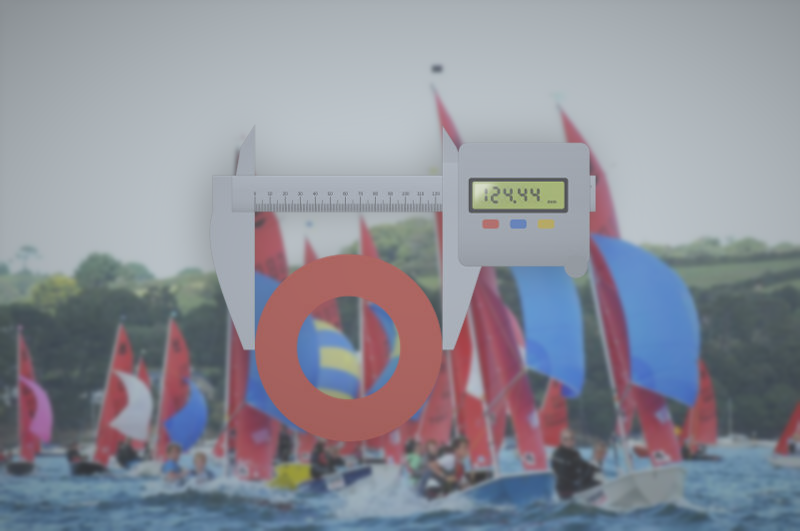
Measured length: 124.44,mm
